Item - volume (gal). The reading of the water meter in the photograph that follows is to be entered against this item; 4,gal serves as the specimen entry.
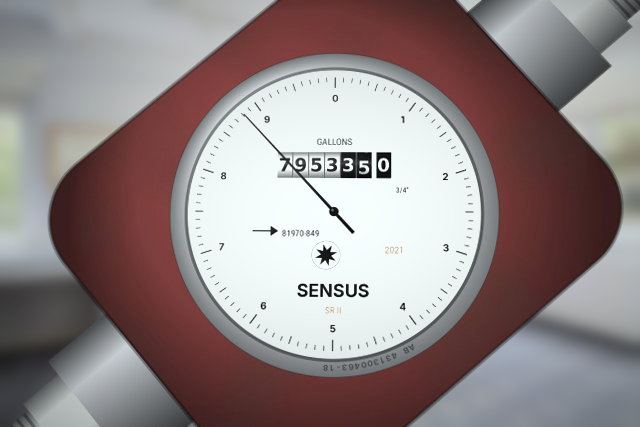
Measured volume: 7953348.8,gal
